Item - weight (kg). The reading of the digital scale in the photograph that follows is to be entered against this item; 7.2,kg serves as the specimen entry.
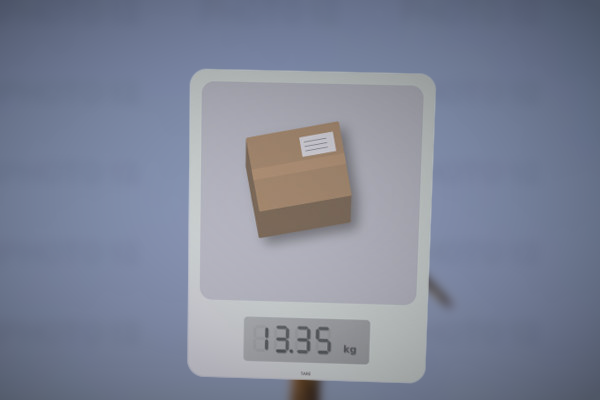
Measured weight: 13.35,kg
